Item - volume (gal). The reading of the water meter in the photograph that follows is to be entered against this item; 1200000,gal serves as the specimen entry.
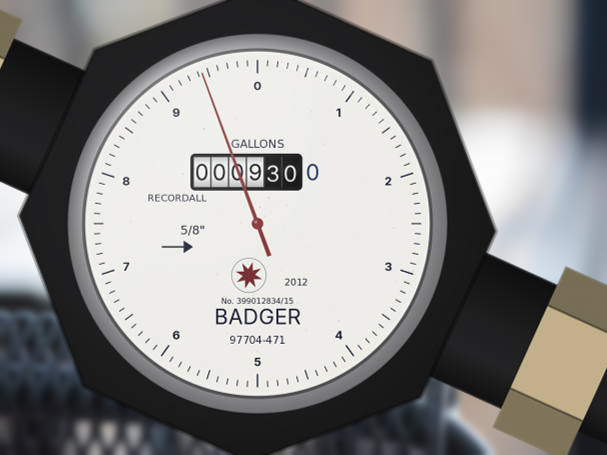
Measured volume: 9299.4,gal
